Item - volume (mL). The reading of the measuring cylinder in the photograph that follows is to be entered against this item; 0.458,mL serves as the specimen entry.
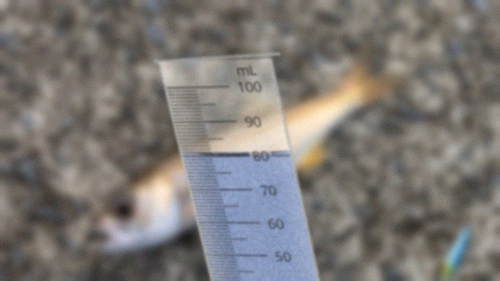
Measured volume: 80,mL
